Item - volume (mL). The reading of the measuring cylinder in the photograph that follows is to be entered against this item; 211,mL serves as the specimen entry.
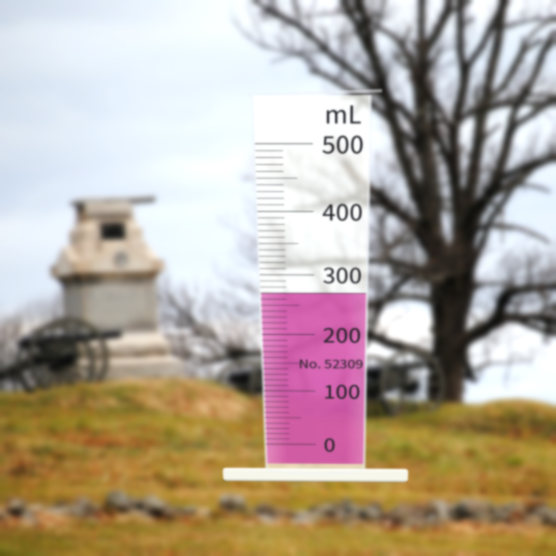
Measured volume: 270,mL
